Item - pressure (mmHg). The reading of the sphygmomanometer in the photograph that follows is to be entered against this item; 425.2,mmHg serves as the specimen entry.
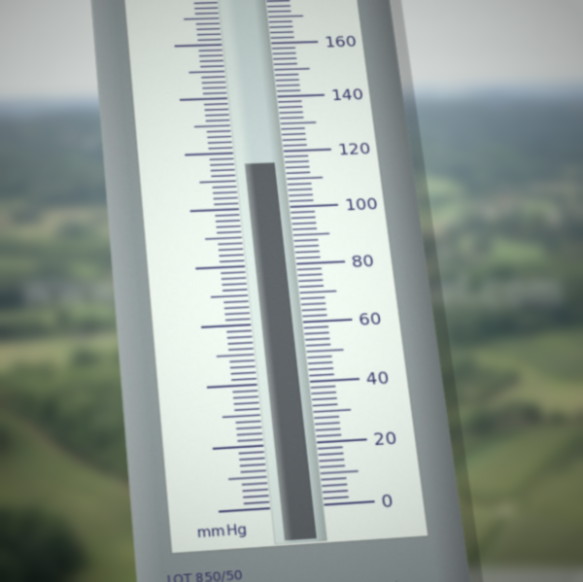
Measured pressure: 116,mmHg
